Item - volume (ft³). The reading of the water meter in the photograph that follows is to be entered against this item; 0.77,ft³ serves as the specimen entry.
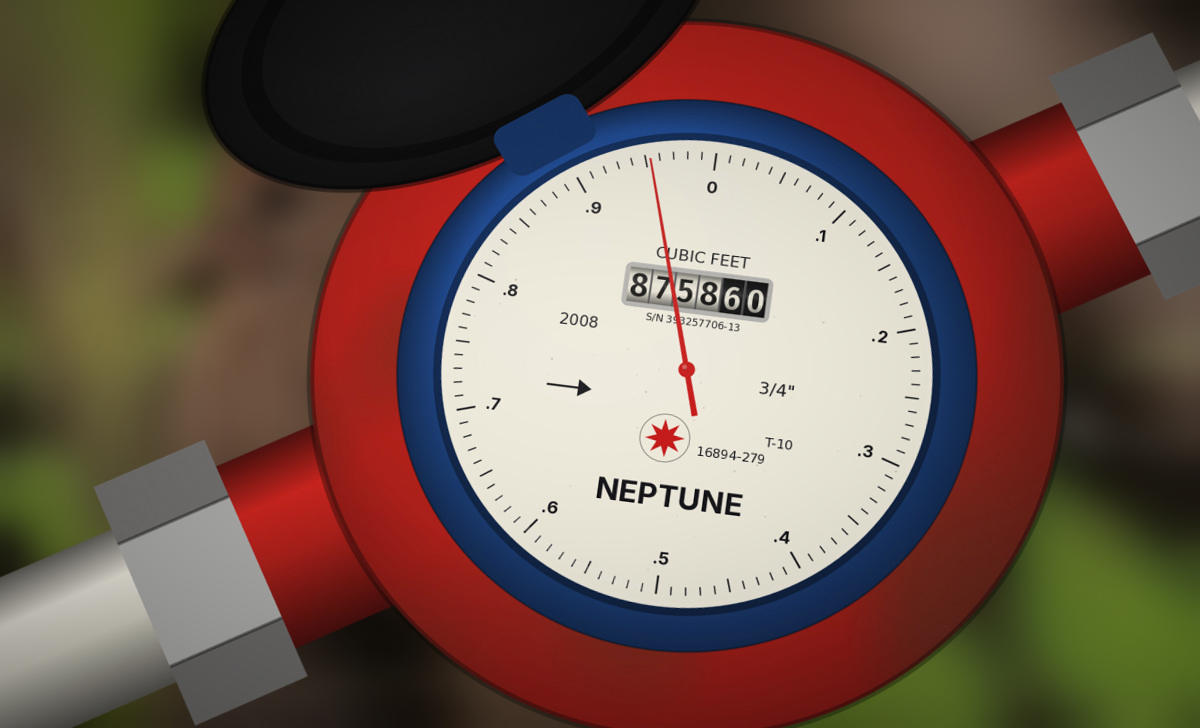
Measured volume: 875859.95,ft³
